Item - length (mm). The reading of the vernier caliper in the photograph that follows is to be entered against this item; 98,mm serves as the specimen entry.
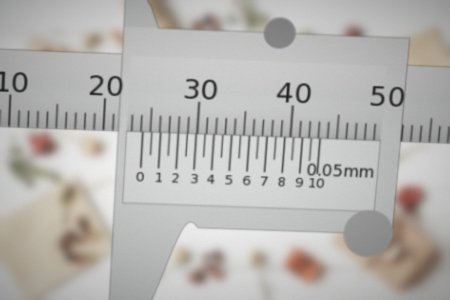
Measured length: 24.2,mm
